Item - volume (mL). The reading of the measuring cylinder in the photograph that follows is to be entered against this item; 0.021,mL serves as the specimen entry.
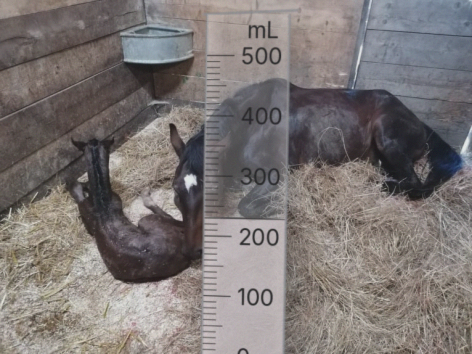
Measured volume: 230,mL
